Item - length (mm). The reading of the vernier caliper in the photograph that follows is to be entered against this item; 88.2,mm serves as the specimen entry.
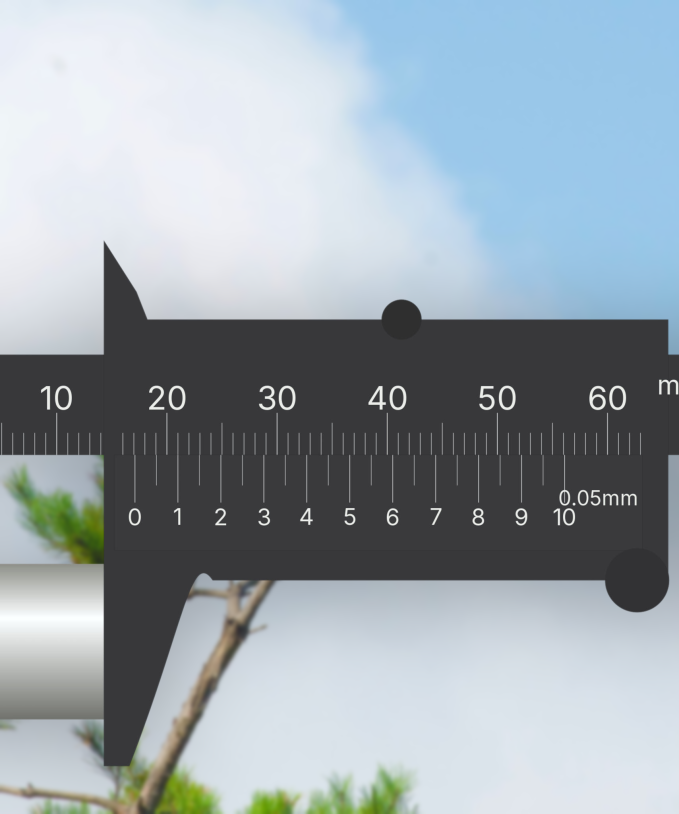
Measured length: 17.1,mm
